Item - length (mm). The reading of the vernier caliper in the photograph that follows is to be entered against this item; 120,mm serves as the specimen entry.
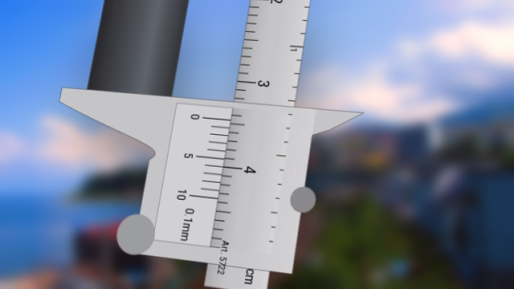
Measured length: 34.6,mm
